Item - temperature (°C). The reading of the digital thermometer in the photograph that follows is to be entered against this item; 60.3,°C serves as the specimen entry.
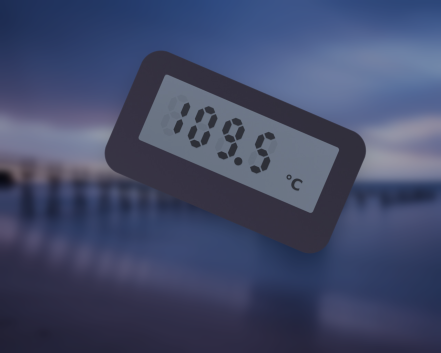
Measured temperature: 109.5,°C
